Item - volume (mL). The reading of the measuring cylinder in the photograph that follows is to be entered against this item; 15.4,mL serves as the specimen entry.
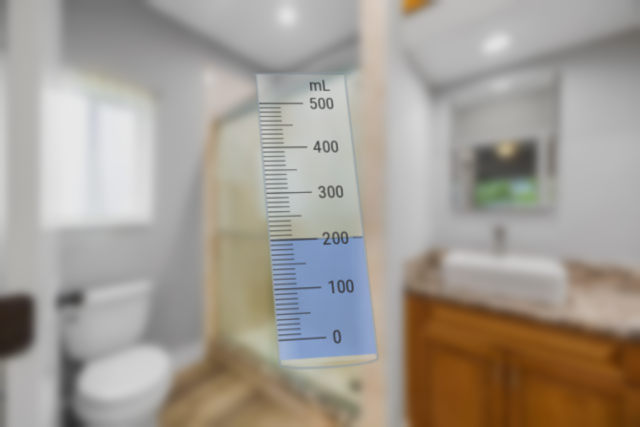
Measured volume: 200,mL
